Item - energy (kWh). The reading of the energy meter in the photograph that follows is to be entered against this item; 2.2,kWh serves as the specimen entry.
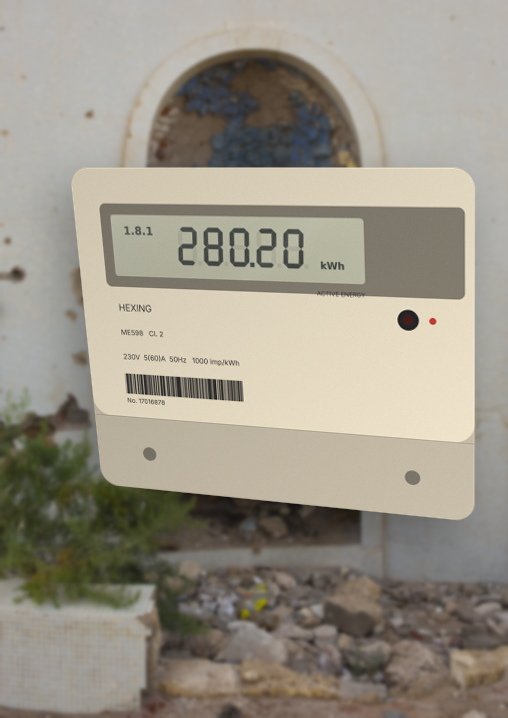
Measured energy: 280.20,kWh
